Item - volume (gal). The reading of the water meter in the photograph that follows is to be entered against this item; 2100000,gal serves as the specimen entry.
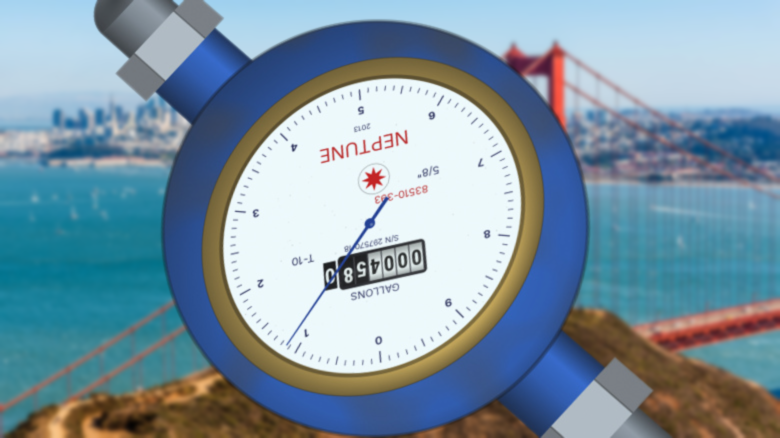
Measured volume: 4581.1,gal
